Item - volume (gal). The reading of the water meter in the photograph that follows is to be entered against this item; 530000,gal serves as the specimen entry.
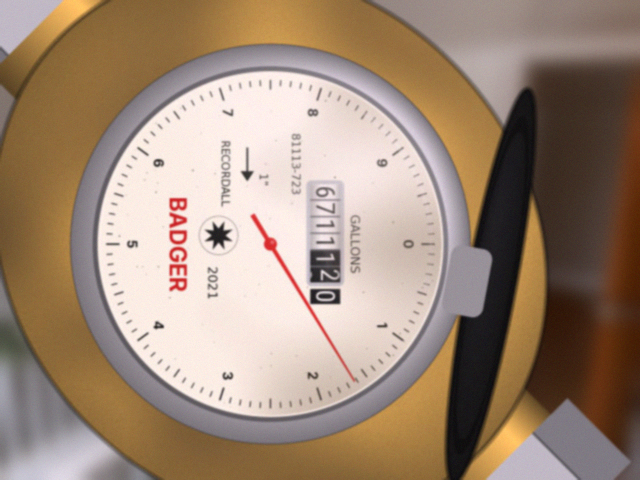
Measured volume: 6711121.6,gal
